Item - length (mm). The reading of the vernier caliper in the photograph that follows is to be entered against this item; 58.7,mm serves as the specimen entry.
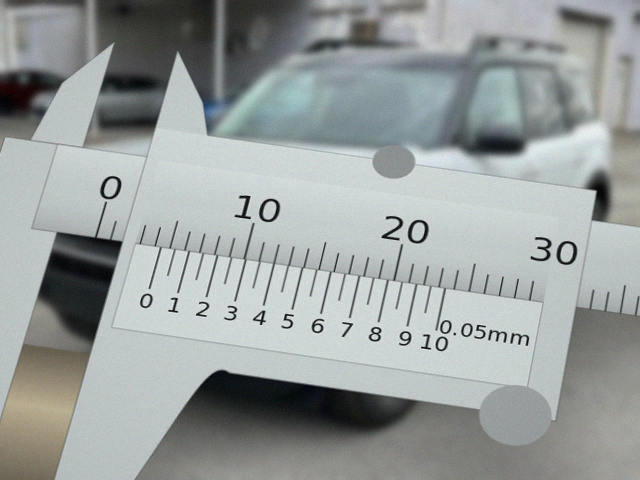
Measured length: 4.4,mm
